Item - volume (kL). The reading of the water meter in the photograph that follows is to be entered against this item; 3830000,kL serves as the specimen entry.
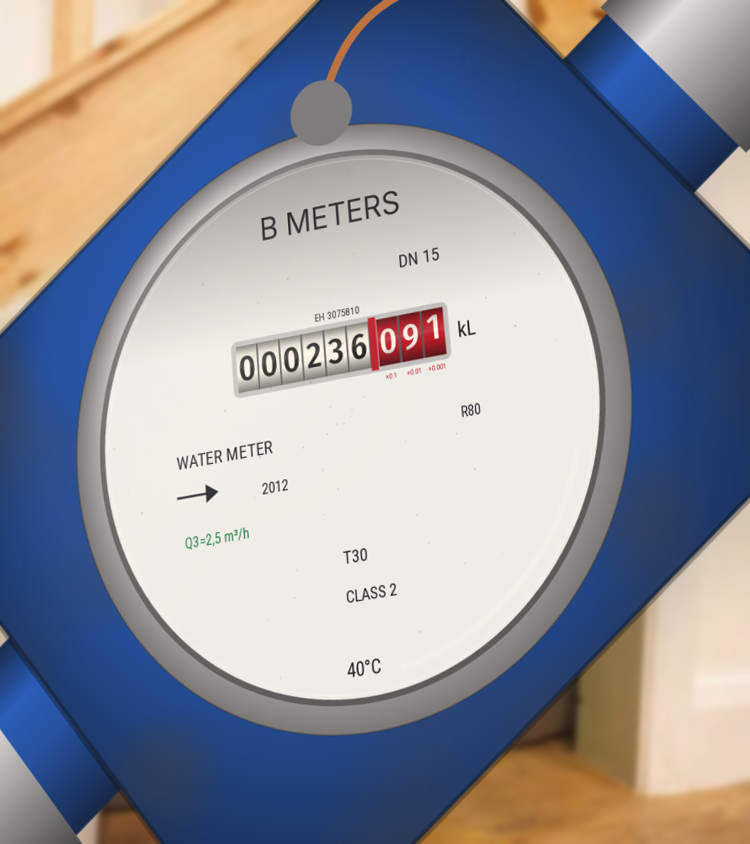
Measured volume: 236.091,kL
